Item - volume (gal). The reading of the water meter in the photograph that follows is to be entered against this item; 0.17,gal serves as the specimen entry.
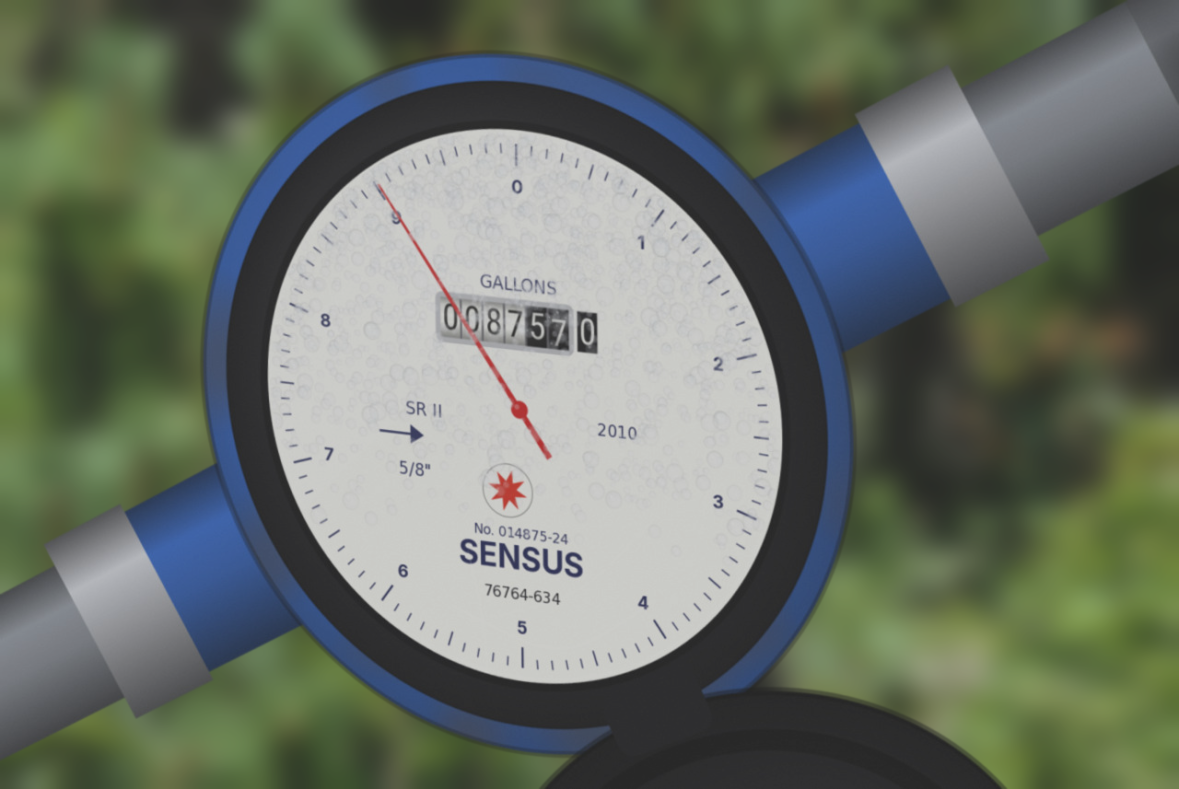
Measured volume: 87569.0,gal
